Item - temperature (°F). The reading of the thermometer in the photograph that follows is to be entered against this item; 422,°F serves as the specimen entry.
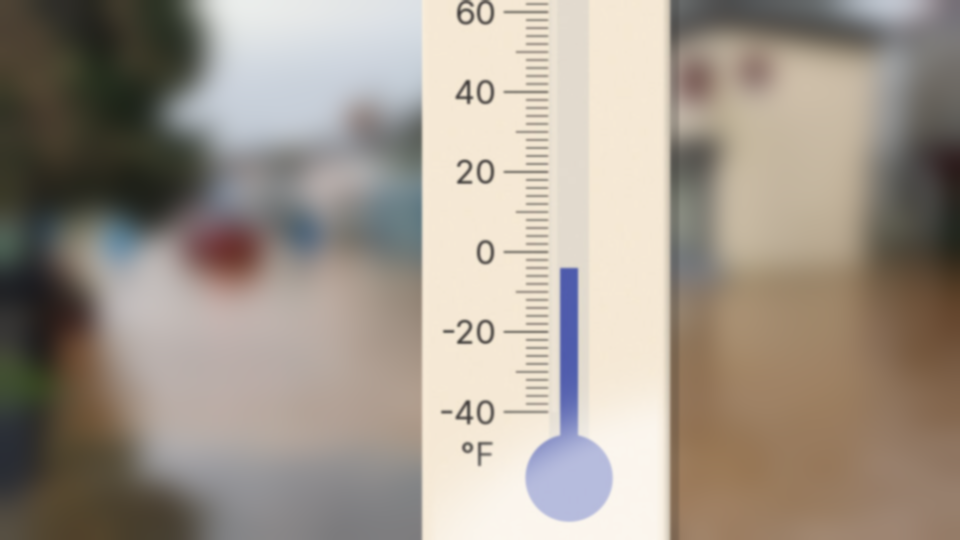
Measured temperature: -4,°F
